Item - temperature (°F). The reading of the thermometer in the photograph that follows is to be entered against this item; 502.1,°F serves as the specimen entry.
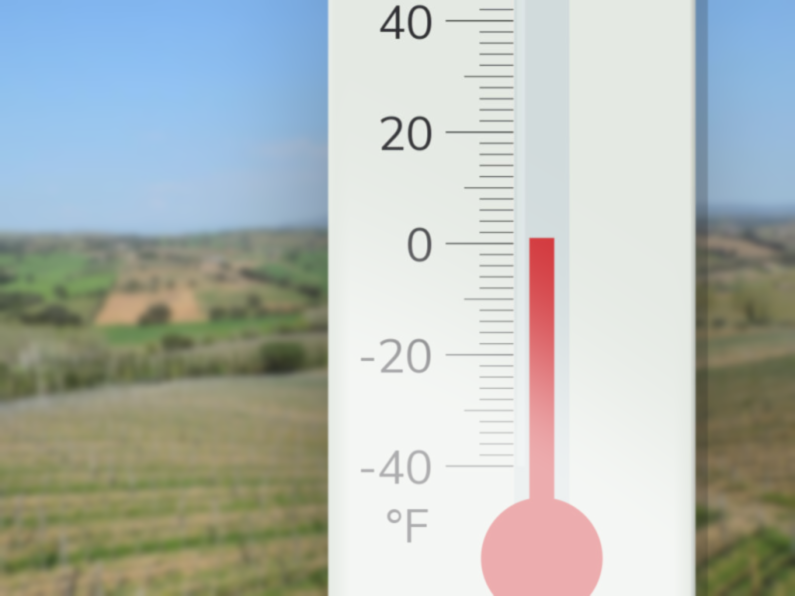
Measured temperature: 1,°F
